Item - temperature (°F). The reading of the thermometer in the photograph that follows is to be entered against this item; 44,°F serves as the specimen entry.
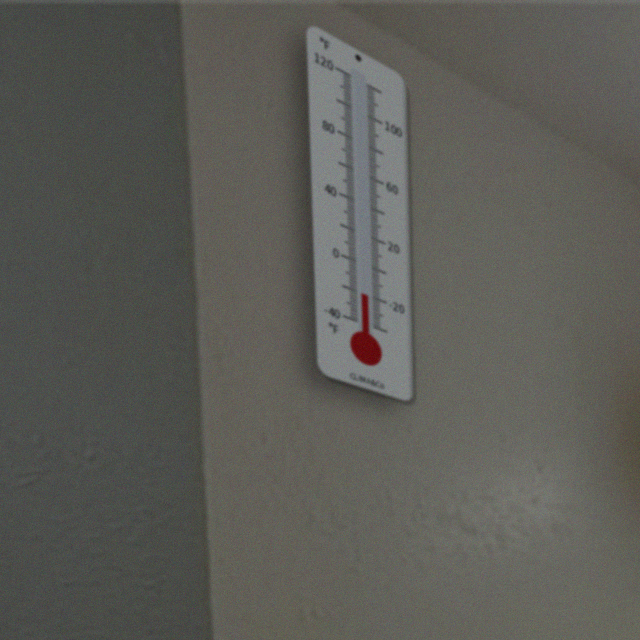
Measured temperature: -20,°F
